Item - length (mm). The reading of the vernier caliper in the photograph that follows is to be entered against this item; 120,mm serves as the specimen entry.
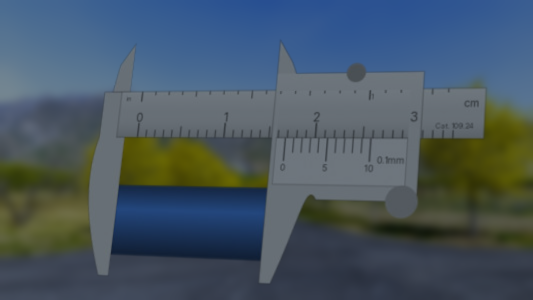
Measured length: 16.8,mm
